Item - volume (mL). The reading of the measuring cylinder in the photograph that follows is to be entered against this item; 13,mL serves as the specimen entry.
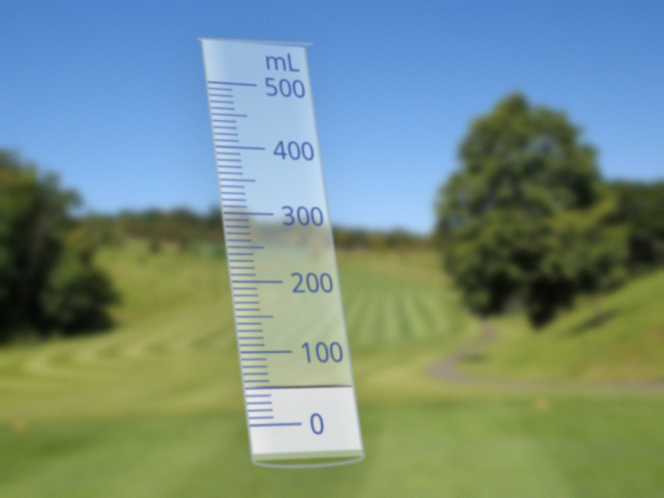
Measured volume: 50,mL
